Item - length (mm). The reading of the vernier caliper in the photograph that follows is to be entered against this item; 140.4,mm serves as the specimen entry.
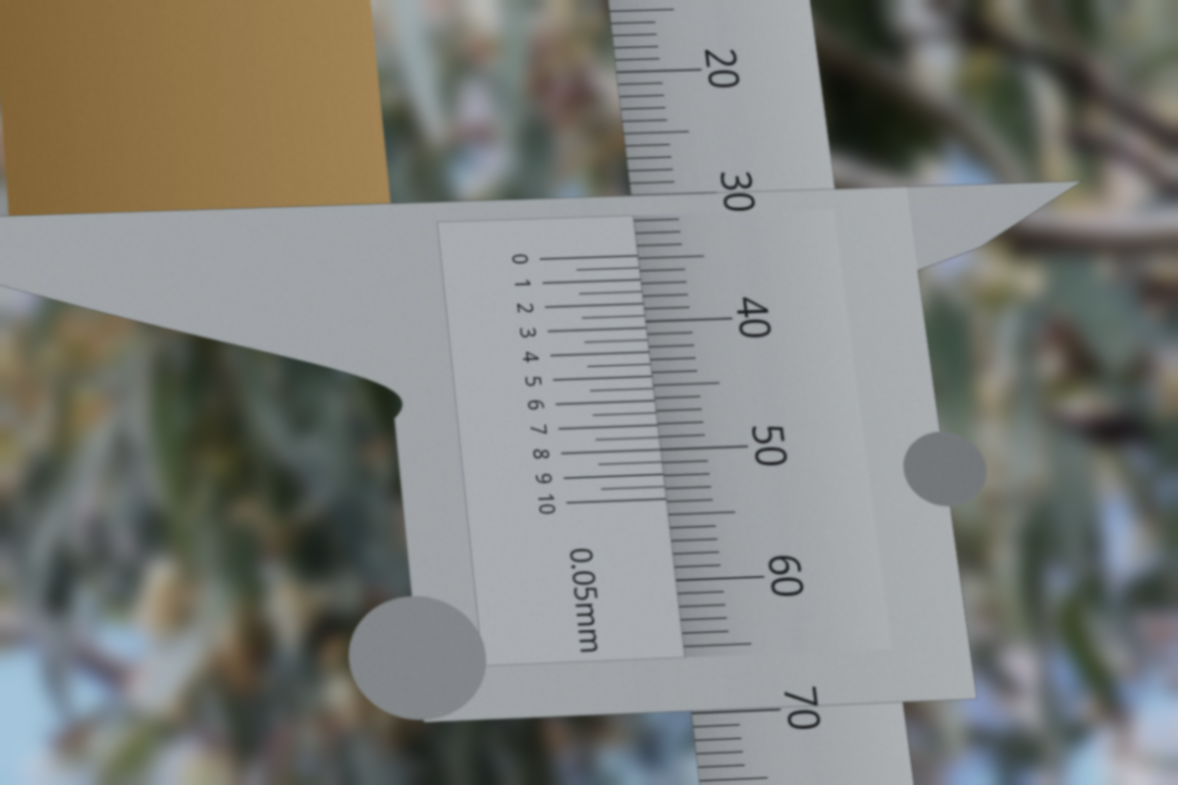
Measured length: 34.8,mm
